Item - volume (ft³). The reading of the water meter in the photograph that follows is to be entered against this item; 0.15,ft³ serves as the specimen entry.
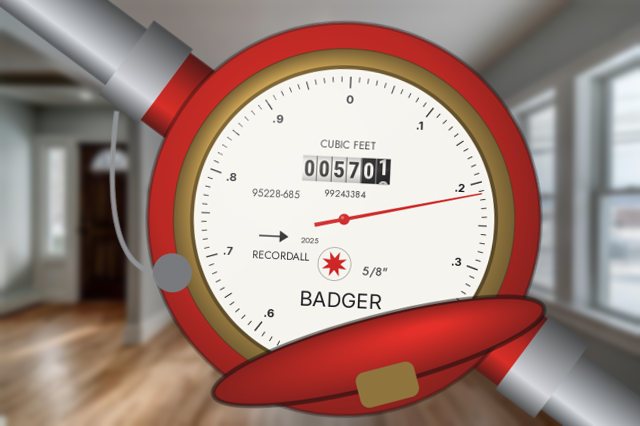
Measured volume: 5701.21,ft³
